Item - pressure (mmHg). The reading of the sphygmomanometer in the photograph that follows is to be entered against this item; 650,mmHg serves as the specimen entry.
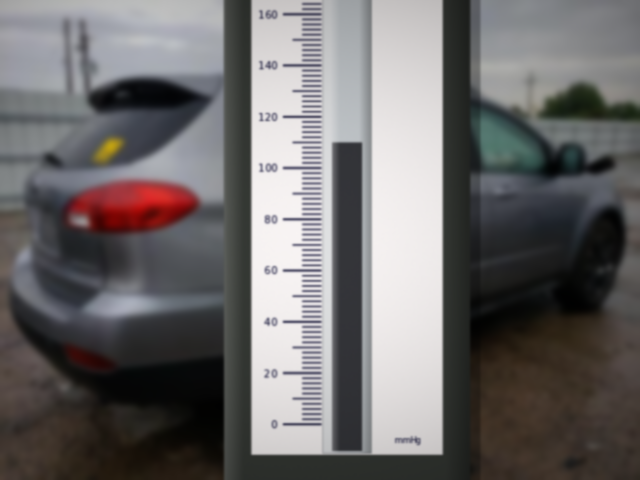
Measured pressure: 110,mmHg
